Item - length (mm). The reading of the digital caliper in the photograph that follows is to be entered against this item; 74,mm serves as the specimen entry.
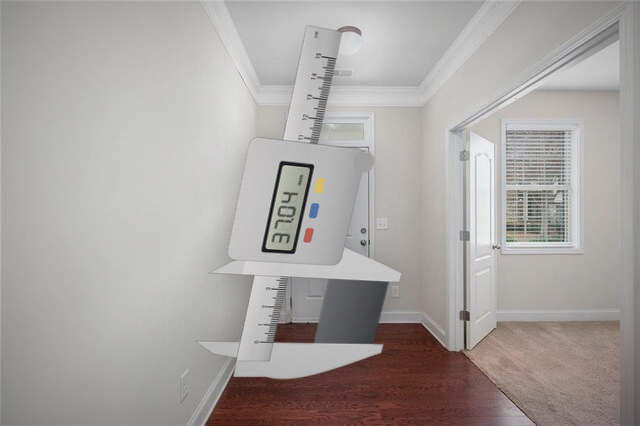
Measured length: 37.04,mm
